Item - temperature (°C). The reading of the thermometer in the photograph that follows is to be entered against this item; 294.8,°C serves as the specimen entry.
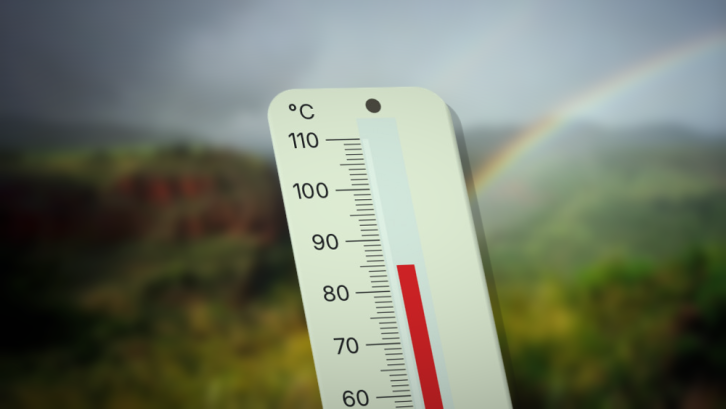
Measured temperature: 85,°C
